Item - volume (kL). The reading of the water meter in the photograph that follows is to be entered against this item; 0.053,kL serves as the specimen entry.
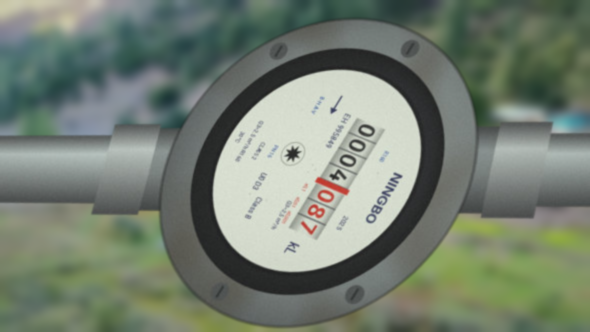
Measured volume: 4.087,kL
